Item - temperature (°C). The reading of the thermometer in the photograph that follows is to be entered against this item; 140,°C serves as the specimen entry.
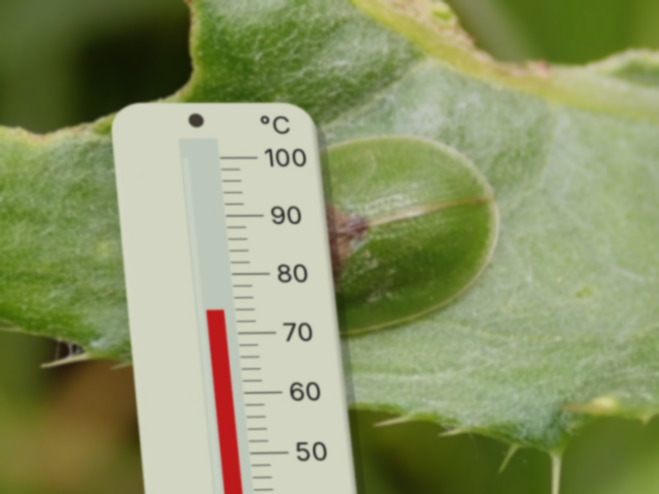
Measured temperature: 74,°C
